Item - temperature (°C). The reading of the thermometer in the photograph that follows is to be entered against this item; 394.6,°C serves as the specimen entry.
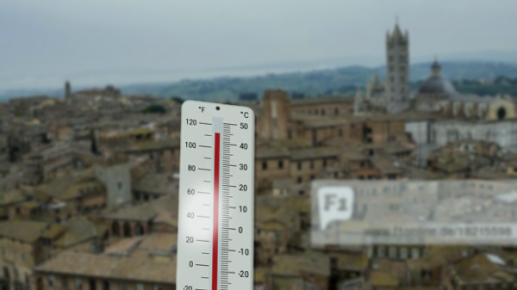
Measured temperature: 45,°C
